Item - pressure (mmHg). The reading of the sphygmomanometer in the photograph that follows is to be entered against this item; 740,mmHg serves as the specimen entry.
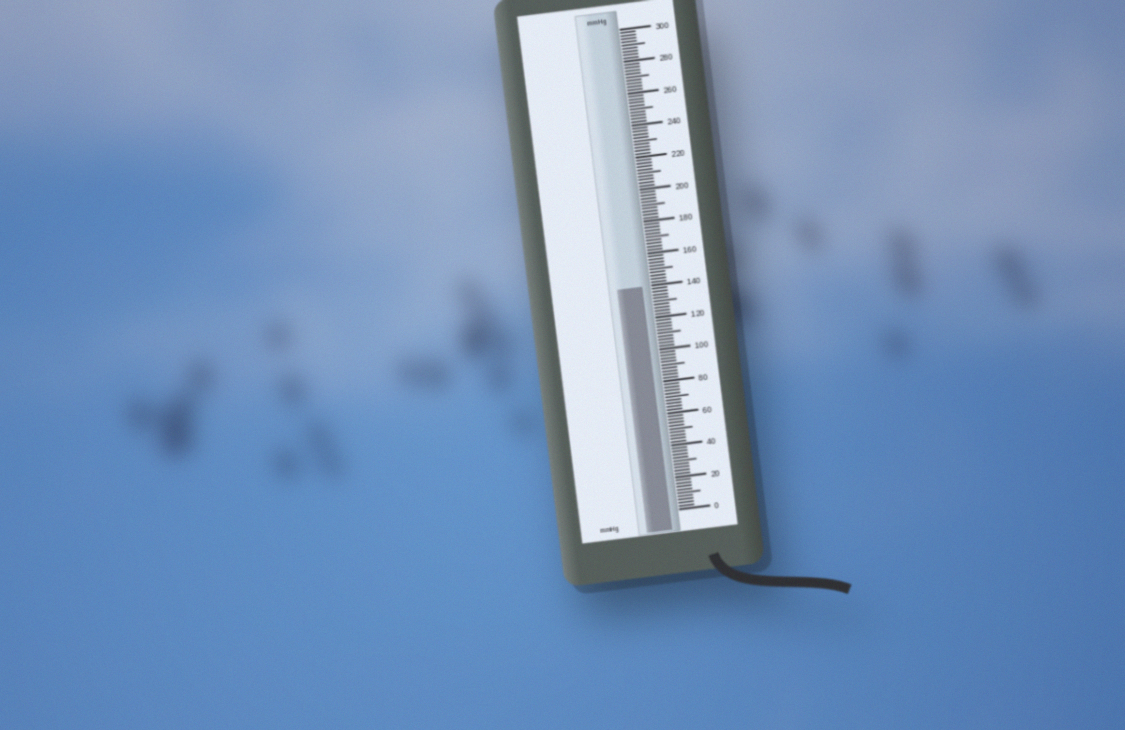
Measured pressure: 140,mmHg
